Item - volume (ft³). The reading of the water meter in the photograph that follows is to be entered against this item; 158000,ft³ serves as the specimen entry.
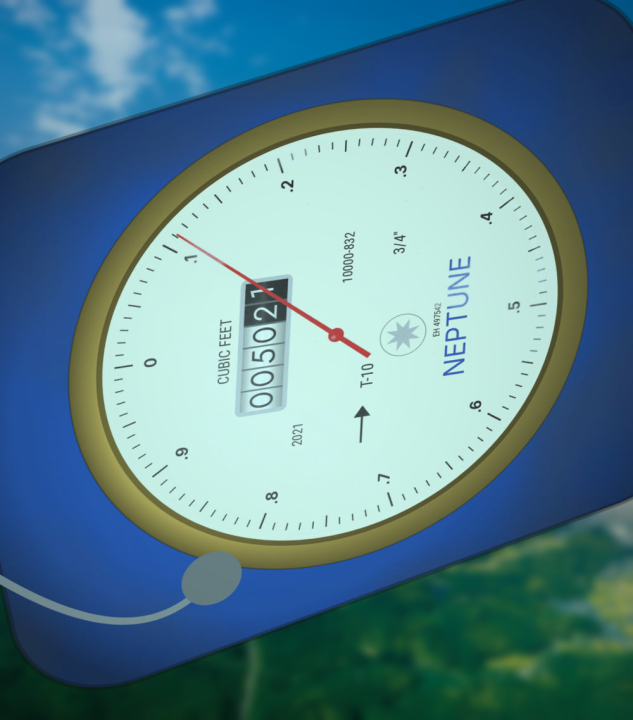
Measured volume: 5021.11,ft³
